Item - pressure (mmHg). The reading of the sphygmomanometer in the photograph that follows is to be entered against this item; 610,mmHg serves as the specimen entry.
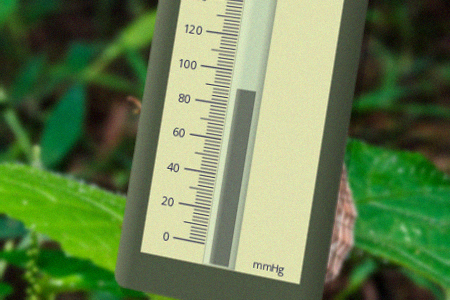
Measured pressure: 90,mmHg
